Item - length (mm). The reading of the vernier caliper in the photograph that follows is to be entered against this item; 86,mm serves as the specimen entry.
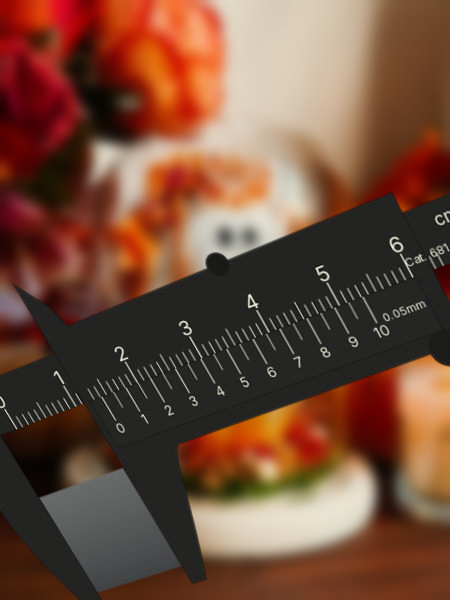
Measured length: 14.2,mm
